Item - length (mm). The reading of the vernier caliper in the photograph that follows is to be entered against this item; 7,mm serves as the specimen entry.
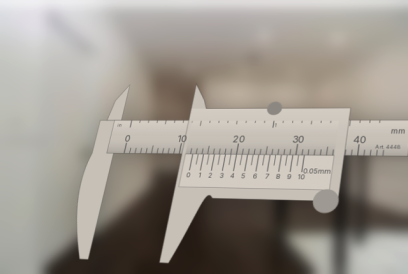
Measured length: 12.4,mm
